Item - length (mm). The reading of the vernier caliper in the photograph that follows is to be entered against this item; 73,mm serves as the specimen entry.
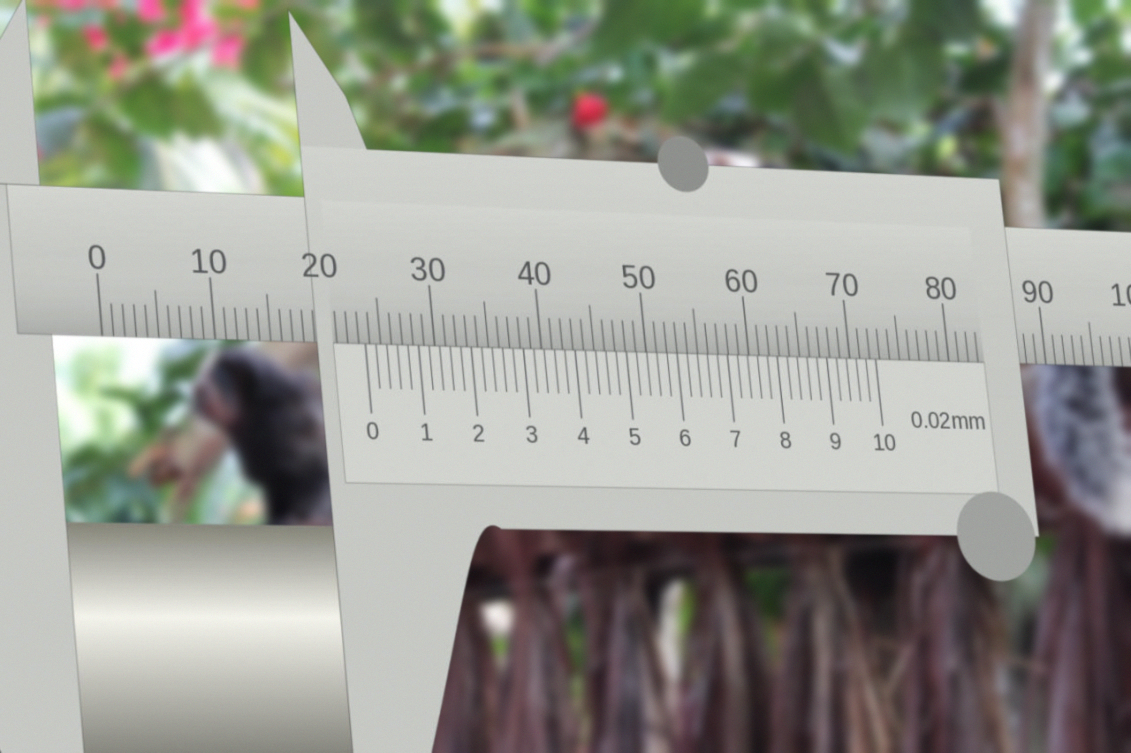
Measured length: 23.6,mm
